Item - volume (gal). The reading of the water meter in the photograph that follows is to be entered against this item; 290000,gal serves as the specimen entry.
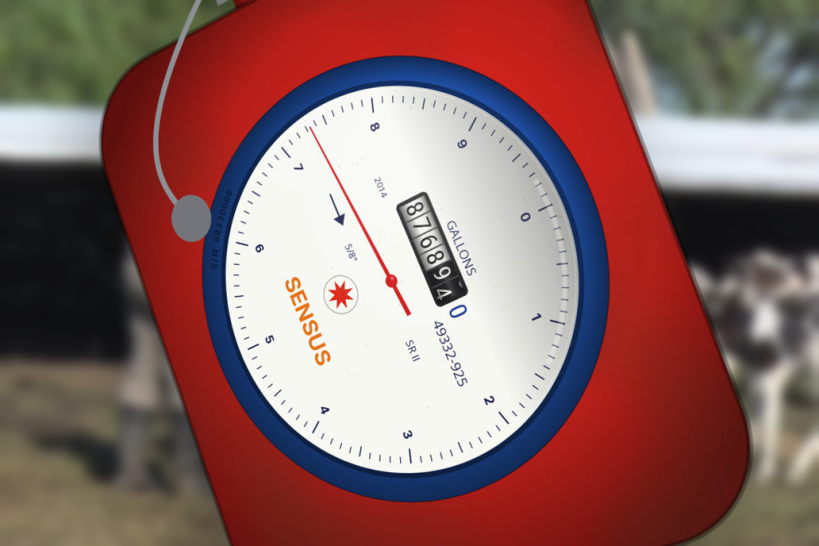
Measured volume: 8768937.3,gal
